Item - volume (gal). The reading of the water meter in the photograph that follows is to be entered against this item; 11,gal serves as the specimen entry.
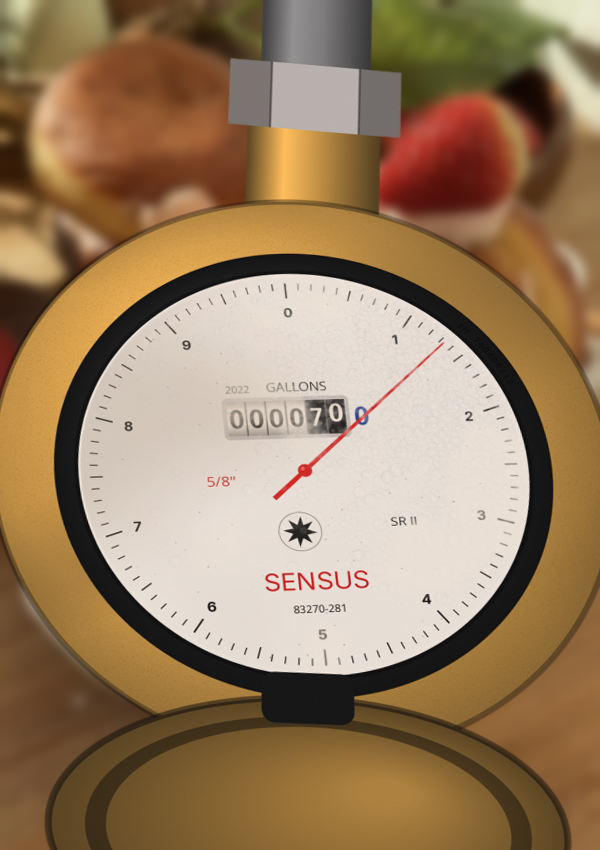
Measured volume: 701.3,gal
